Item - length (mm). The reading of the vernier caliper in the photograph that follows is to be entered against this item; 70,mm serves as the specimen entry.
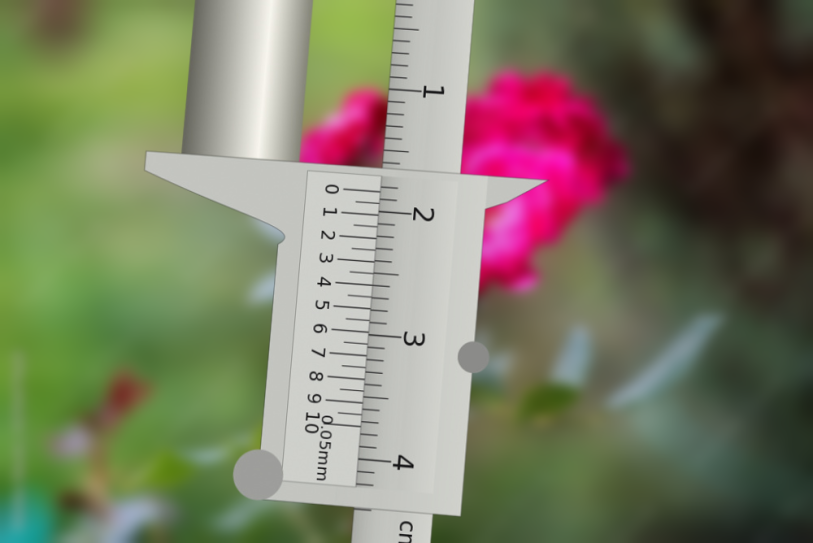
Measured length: 18.4,mm
